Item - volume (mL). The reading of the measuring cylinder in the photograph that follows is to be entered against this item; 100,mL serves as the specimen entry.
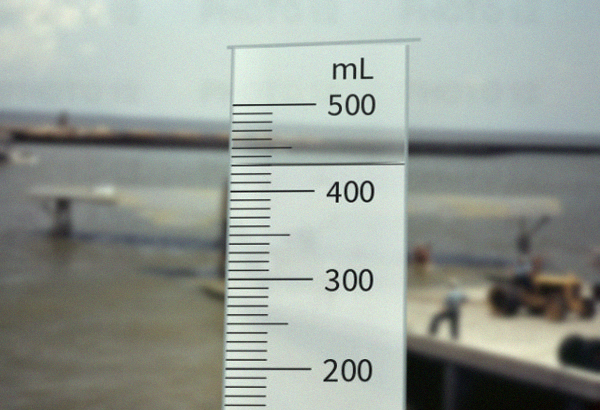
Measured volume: 430,mL
